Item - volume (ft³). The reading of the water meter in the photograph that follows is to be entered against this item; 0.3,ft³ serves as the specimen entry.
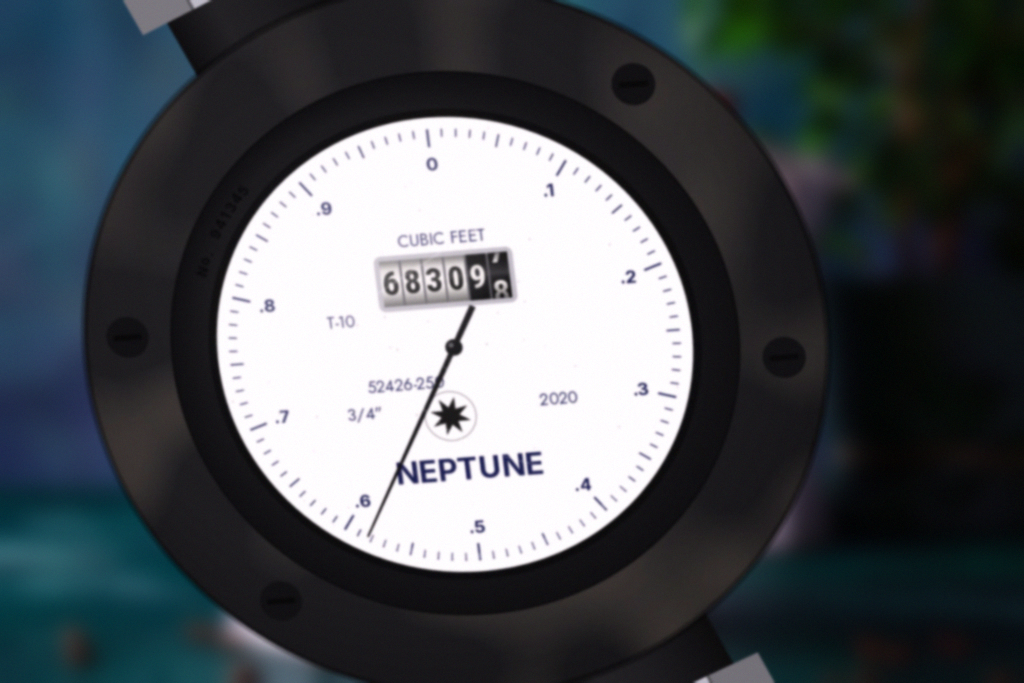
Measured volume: 683097.58,ft³
